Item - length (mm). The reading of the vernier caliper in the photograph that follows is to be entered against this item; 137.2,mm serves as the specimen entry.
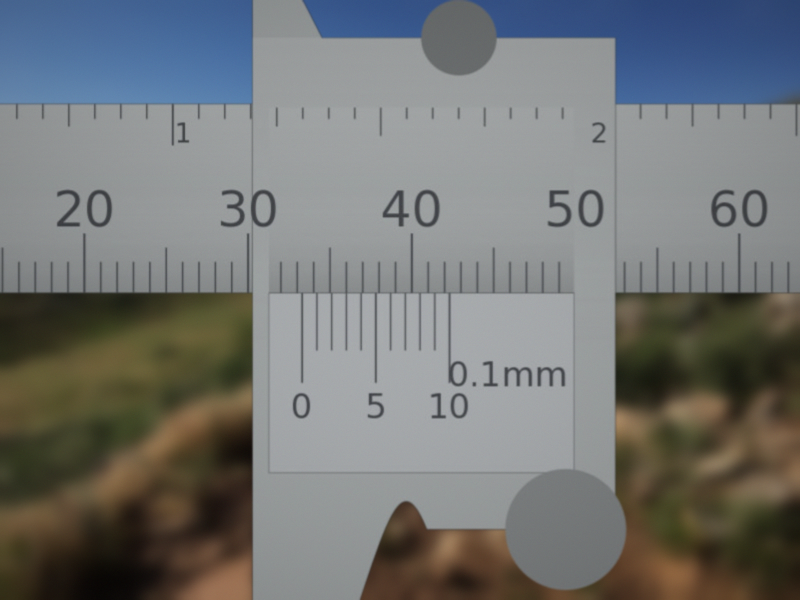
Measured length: 33.3,mm
